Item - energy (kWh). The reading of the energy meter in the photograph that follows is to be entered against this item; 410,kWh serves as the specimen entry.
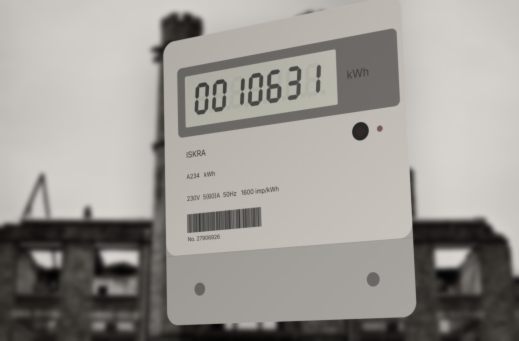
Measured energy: 10631,kWh
